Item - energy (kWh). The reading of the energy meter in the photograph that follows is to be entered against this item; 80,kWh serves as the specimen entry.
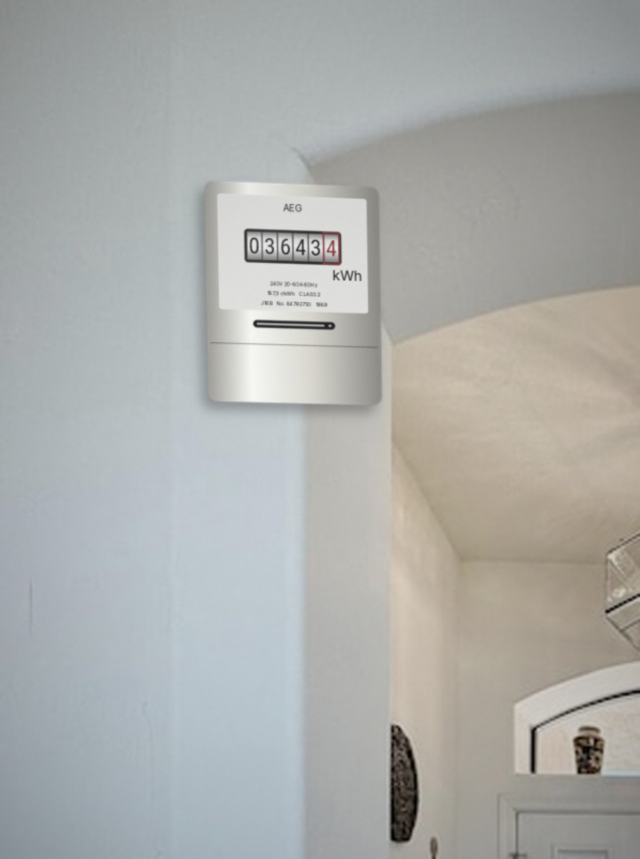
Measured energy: 3643.4,kWh
